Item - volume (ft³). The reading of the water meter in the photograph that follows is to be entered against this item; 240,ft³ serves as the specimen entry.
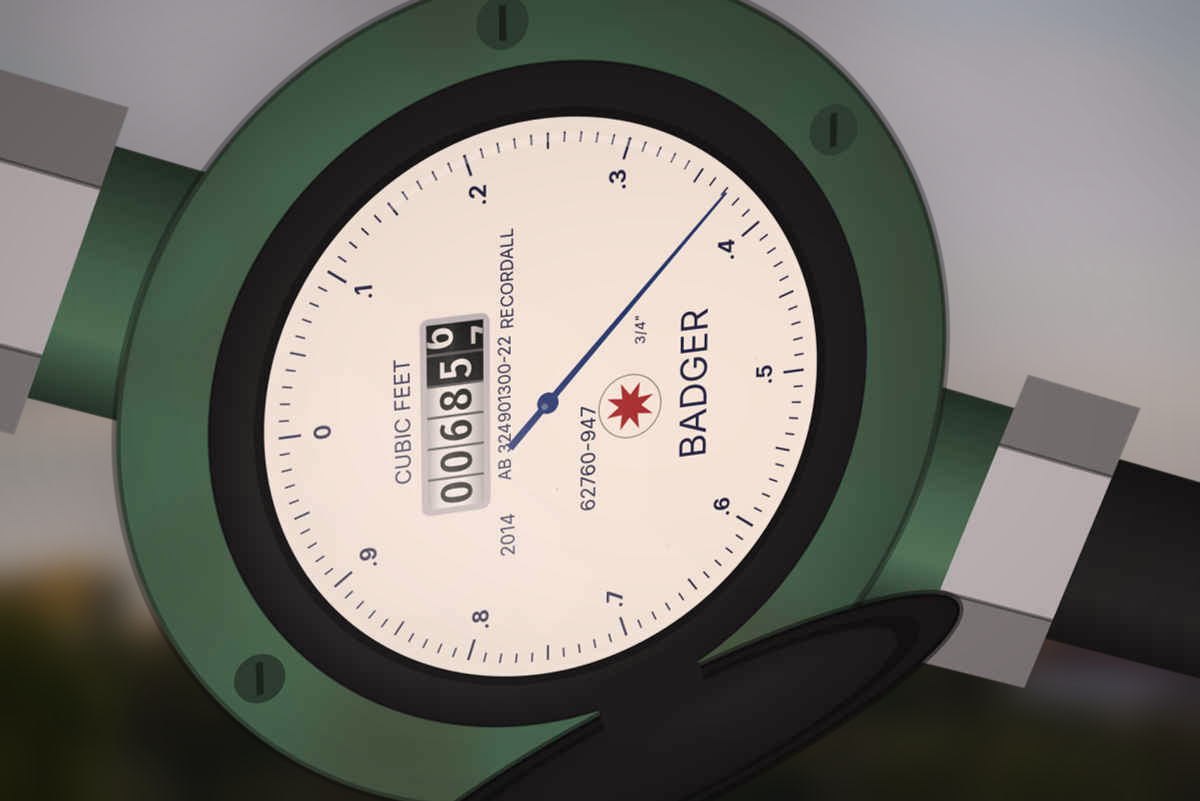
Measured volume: 6856.37,ft³
